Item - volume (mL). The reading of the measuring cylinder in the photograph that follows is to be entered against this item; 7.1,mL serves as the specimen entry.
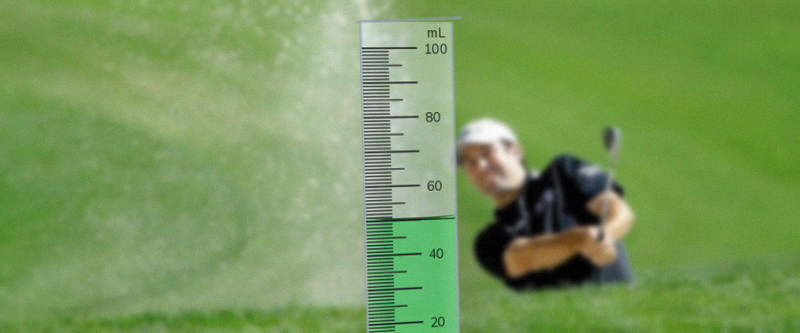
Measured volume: 50,mL
